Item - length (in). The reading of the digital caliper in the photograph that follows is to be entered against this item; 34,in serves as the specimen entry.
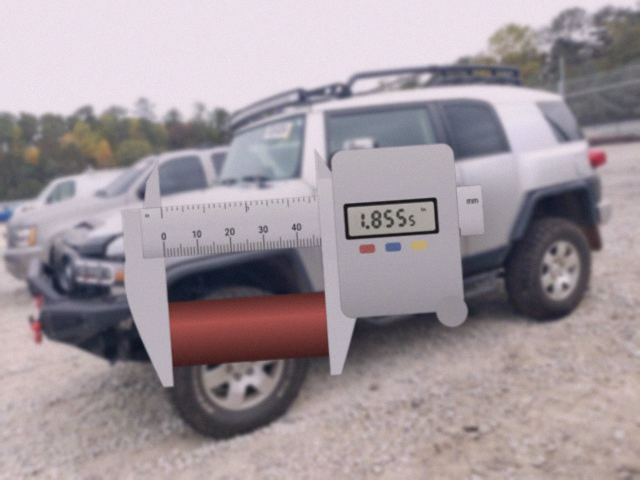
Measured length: 1.8555,in
